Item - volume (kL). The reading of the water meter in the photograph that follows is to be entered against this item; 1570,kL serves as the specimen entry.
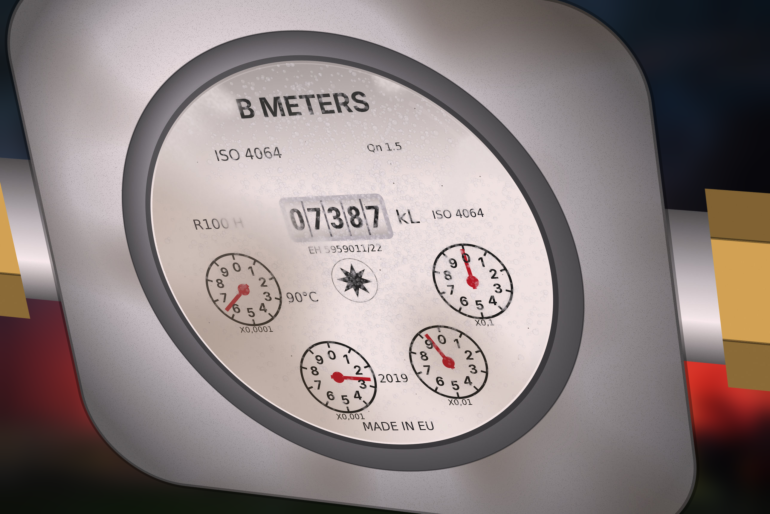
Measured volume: 7386.9926,kL
